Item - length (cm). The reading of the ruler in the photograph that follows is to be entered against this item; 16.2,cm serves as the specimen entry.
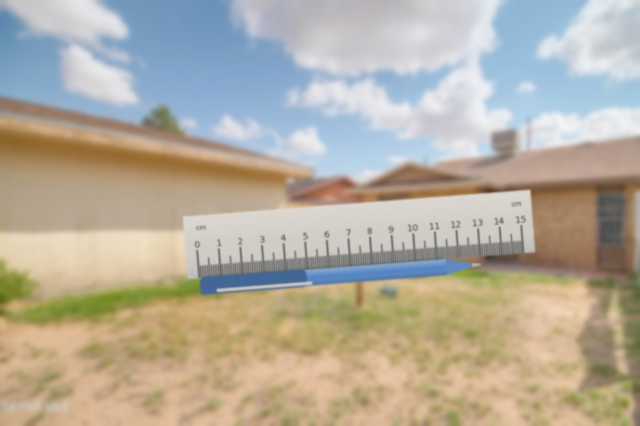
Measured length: 13,cm
